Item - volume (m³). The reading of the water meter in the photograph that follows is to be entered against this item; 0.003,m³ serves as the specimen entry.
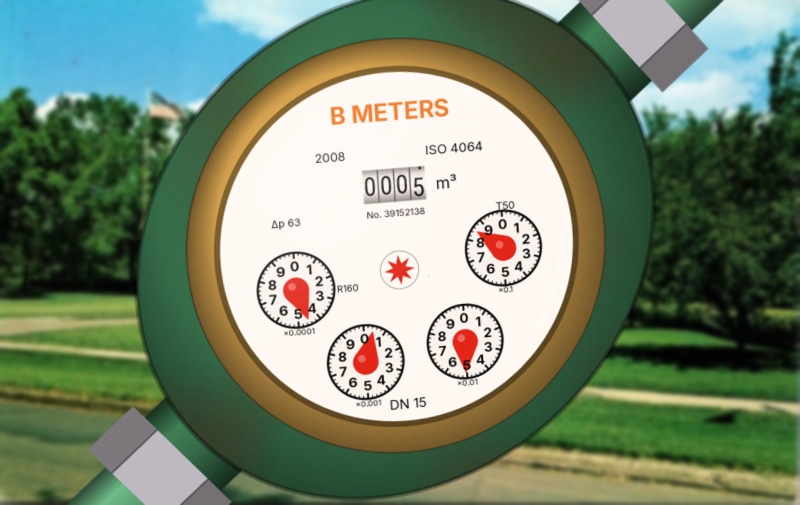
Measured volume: 4.8504,m³
